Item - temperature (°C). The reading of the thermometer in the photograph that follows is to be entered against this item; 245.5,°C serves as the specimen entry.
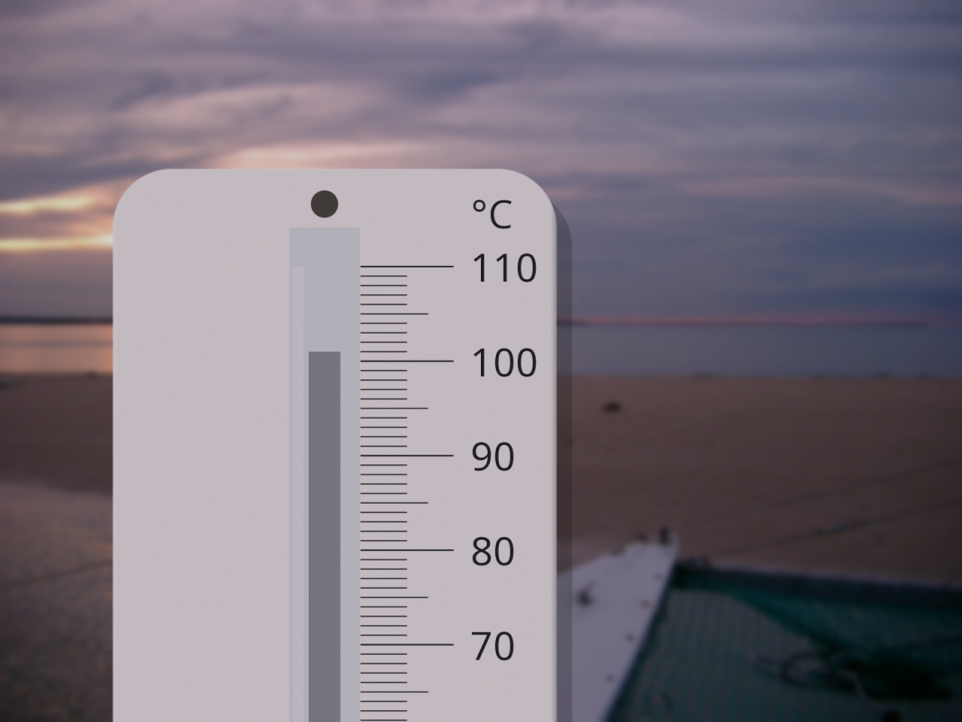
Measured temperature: 101,°C
